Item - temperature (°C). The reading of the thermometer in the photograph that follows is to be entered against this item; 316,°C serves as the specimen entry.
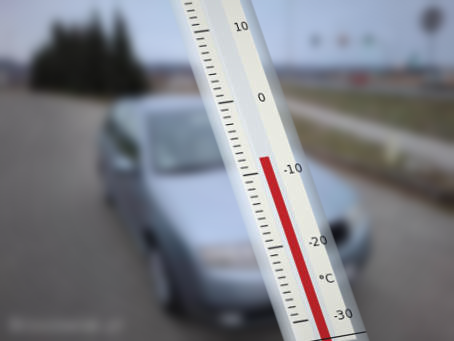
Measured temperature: -8,°C
